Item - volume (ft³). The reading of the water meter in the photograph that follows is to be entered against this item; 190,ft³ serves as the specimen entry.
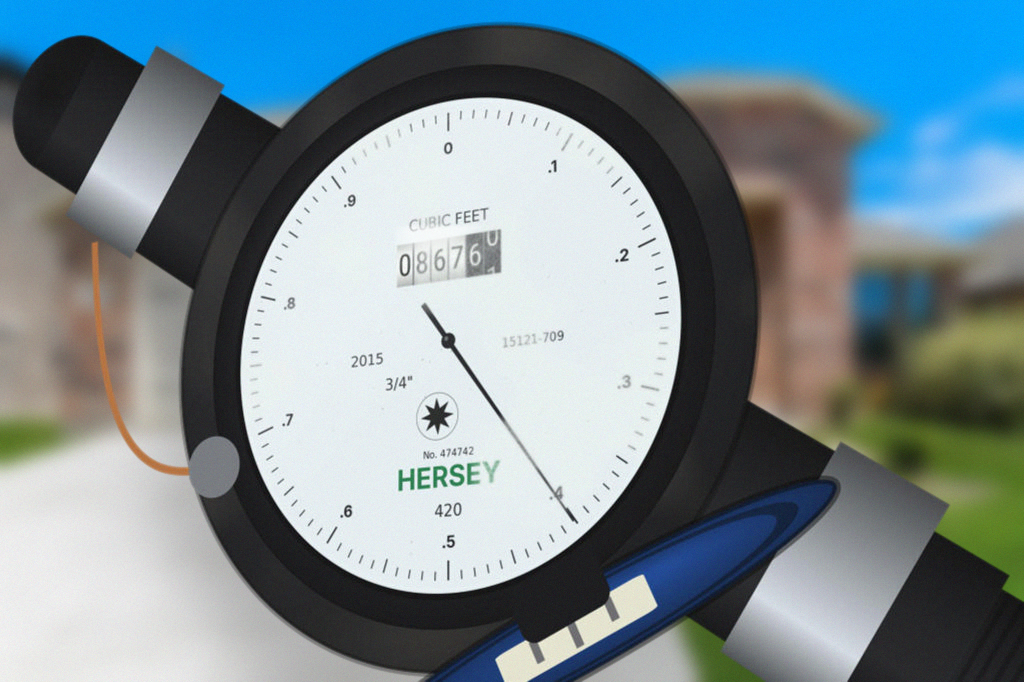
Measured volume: 86760.40,ft³
